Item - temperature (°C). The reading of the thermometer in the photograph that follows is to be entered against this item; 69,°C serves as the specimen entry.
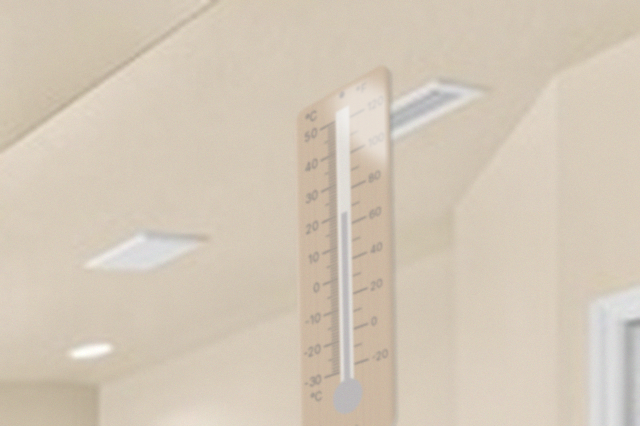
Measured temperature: 20,°C
